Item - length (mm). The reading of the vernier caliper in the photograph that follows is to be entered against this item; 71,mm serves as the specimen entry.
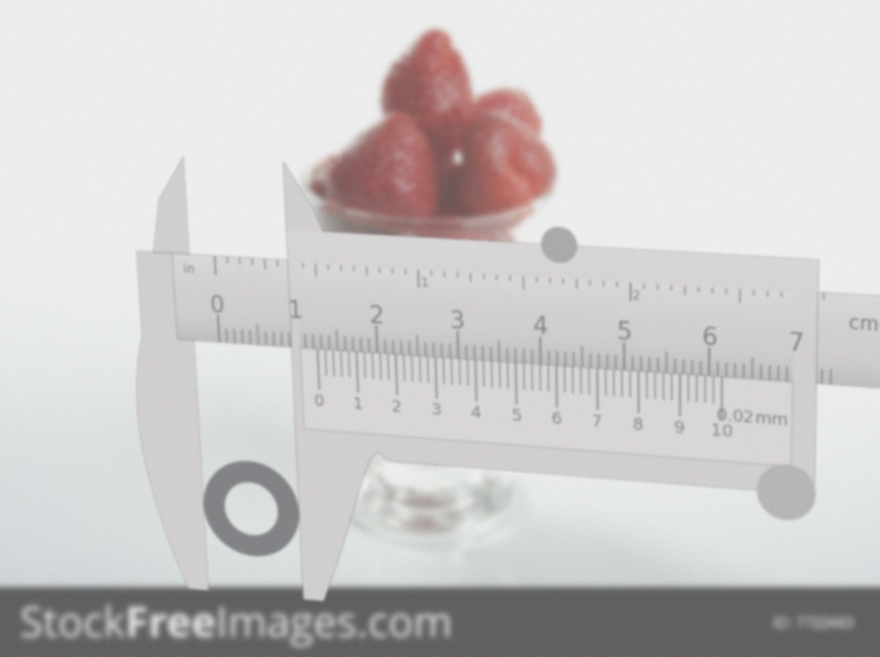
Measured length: 12.5,mm
